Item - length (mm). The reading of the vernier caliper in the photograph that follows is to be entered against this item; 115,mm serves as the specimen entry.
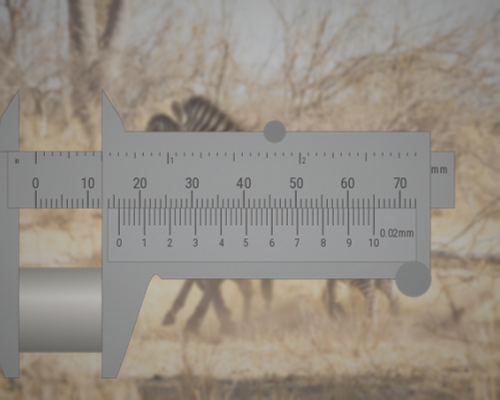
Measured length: 16.0,mm
